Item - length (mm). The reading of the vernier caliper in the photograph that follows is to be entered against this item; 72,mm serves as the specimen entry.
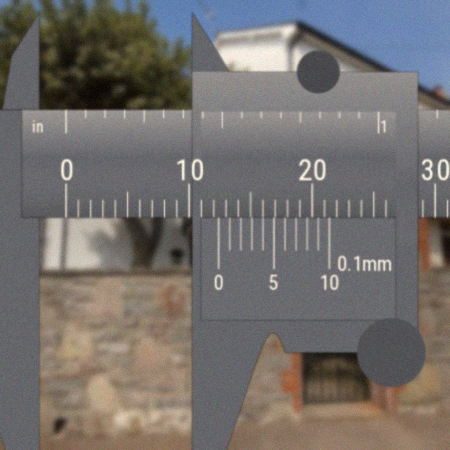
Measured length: 12.4,mm
